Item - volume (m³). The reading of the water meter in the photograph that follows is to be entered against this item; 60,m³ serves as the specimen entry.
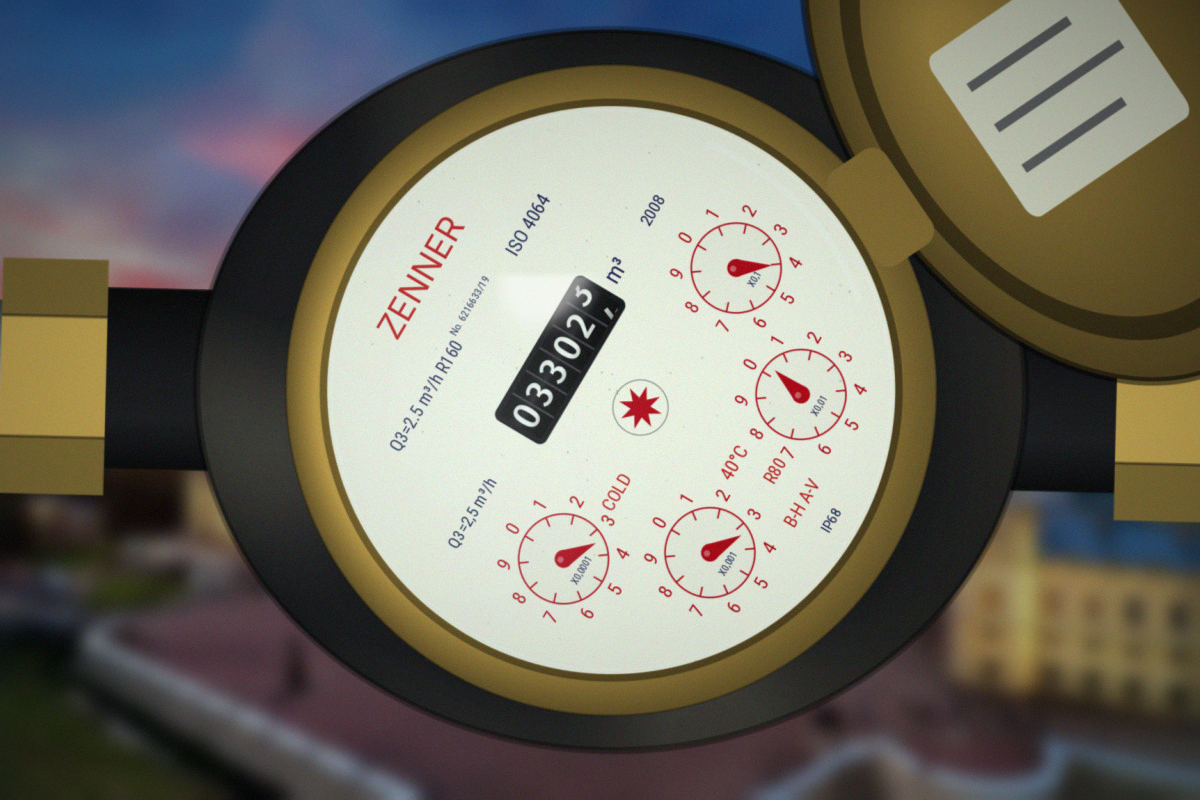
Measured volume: 33023.4033,m³
